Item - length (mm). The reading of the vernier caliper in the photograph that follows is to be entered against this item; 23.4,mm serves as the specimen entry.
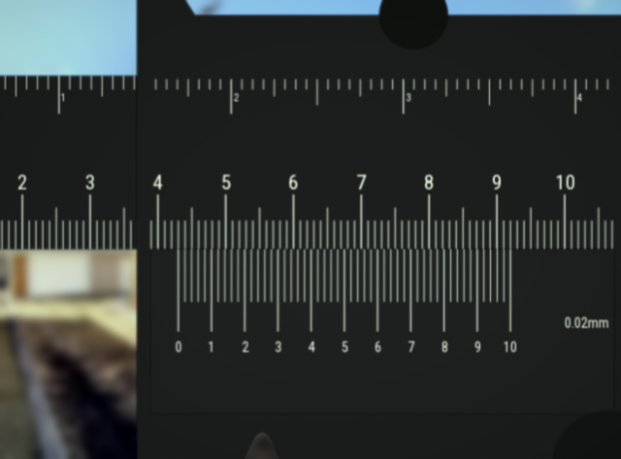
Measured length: 43.0,mm
